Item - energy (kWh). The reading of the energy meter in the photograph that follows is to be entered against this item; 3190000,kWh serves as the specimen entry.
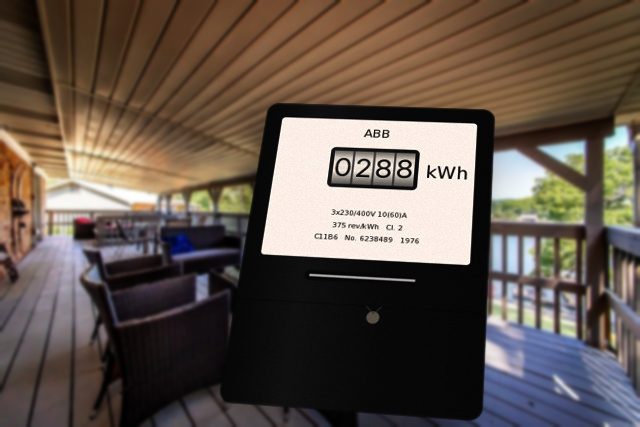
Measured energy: 288,kWh
